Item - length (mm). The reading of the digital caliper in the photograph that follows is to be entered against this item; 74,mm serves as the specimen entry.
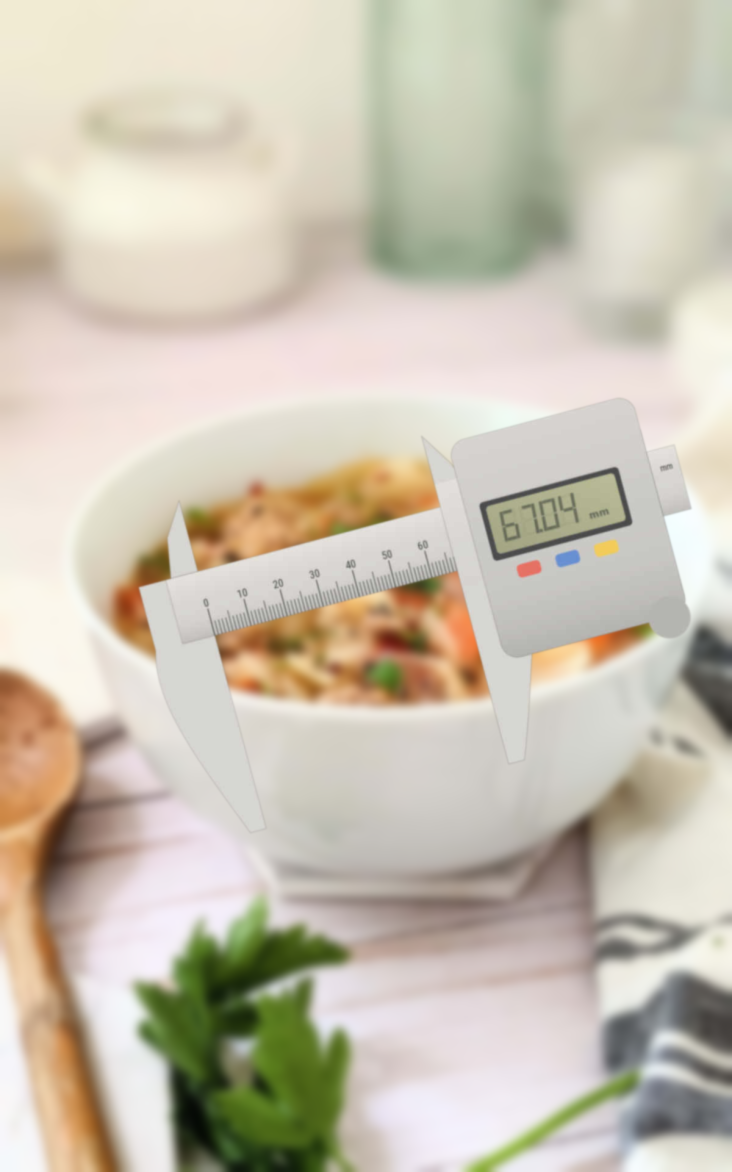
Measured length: 67.04,mm
